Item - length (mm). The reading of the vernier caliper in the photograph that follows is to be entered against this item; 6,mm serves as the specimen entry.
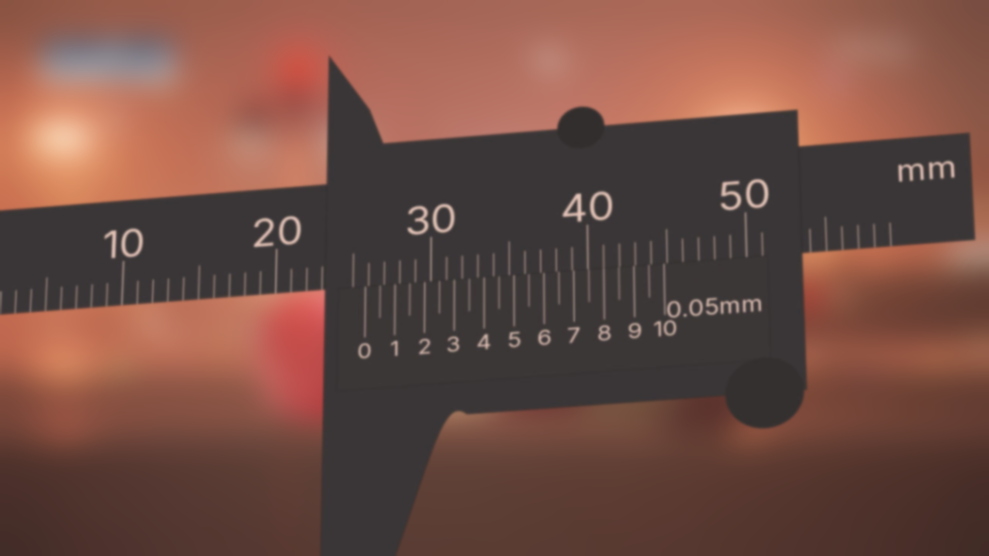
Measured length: 25.8,mm
